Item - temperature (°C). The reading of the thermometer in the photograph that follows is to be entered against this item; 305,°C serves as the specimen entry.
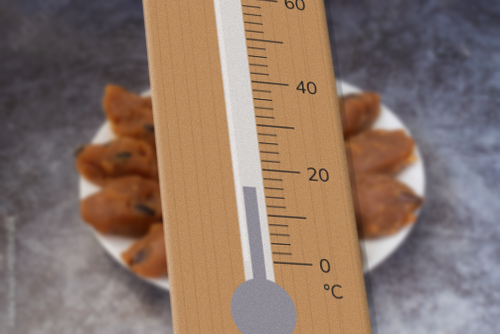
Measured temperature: 16,°C
